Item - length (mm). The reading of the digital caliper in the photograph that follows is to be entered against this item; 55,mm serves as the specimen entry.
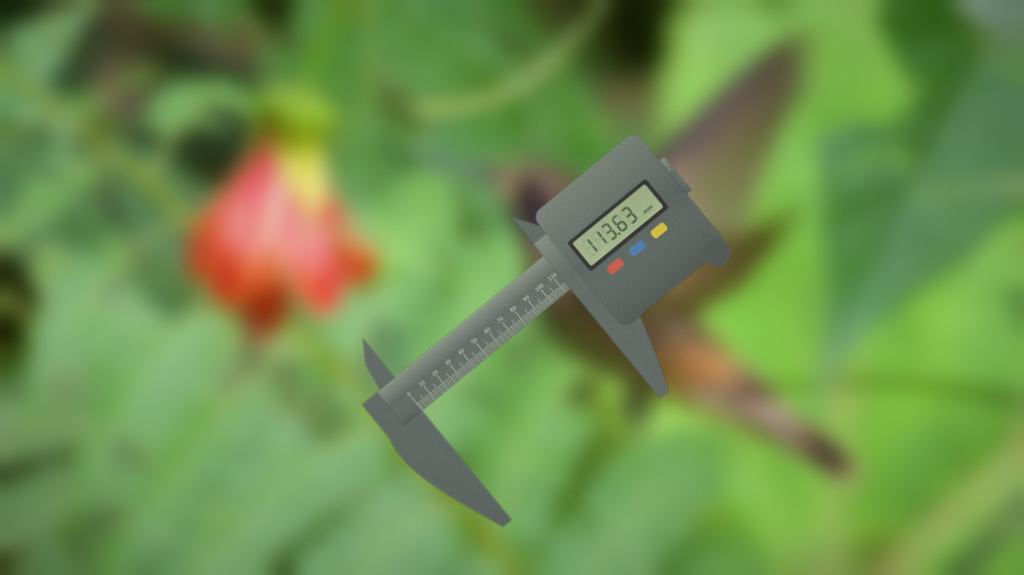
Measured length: 113.63,mm
